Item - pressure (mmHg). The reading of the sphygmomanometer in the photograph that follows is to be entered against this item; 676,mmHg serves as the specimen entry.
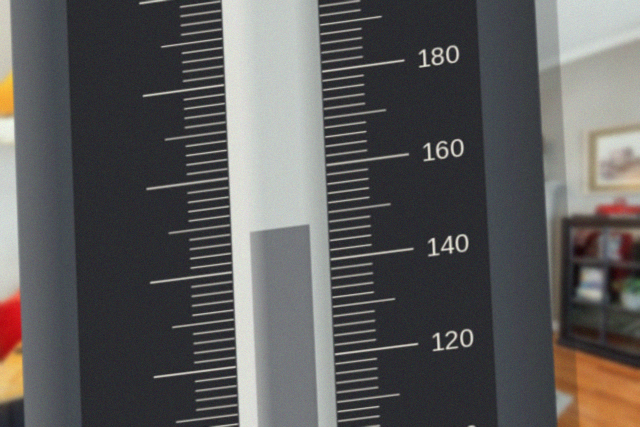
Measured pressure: 148,mmHg
